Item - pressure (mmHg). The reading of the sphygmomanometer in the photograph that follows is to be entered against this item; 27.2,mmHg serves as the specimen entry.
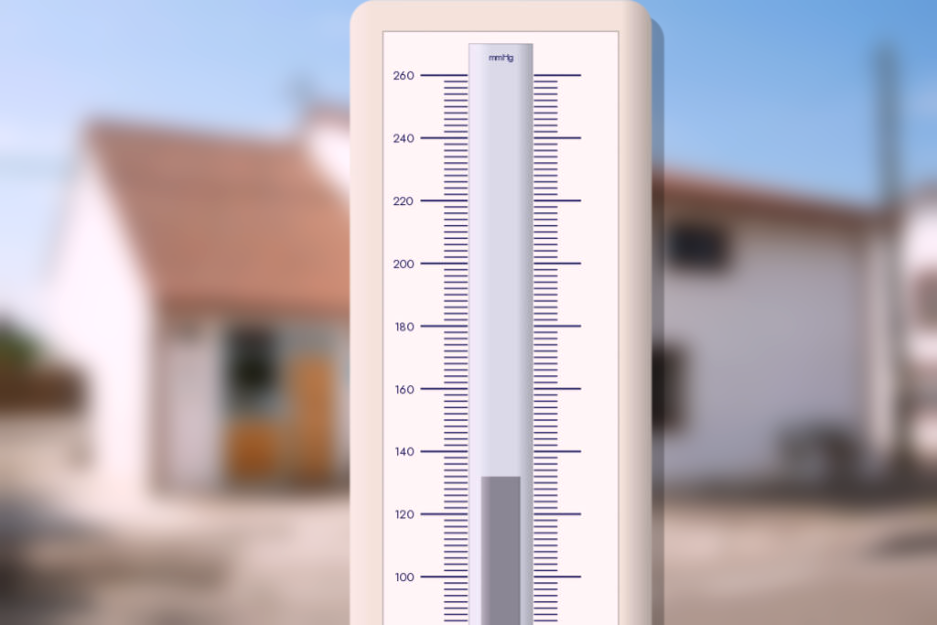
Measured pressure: 132,mmHg
